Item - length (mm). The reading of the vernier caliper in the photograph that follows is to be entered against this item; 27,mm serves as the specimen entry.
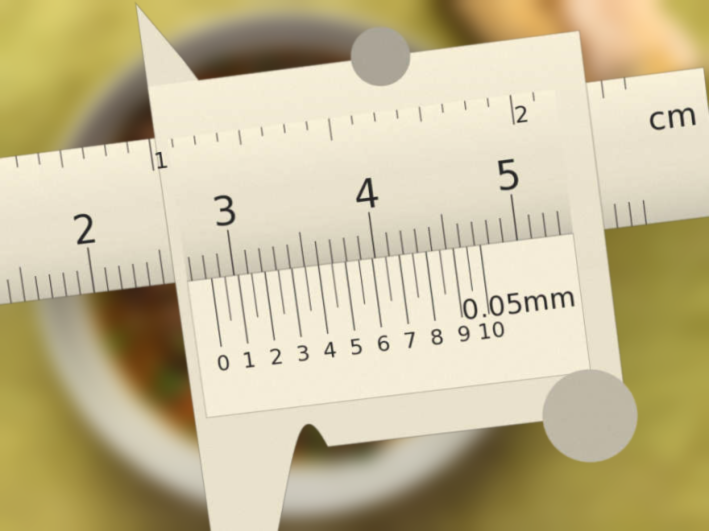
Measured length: 28.4,mm
